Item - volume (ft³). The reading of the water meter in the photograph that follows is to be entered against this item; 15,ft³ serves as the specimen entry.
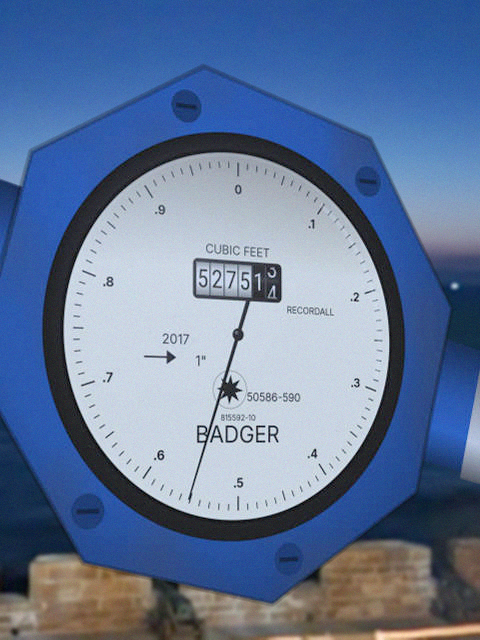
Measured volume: 527513.55,ft³
